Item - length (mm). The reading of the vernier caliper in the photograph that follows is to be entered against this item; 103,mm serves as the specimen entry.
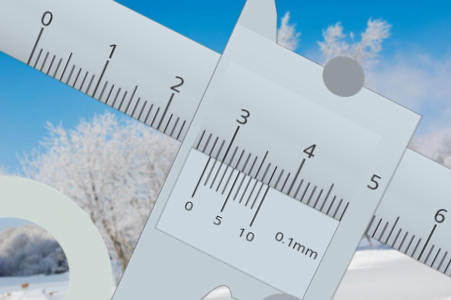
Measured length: 28.2,mm
